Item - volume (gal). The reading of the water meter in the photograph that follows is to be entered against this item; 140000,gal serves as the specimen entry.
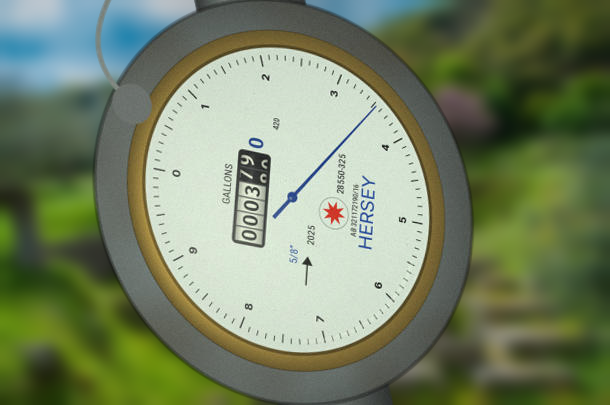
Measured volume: 3793.5,gal
